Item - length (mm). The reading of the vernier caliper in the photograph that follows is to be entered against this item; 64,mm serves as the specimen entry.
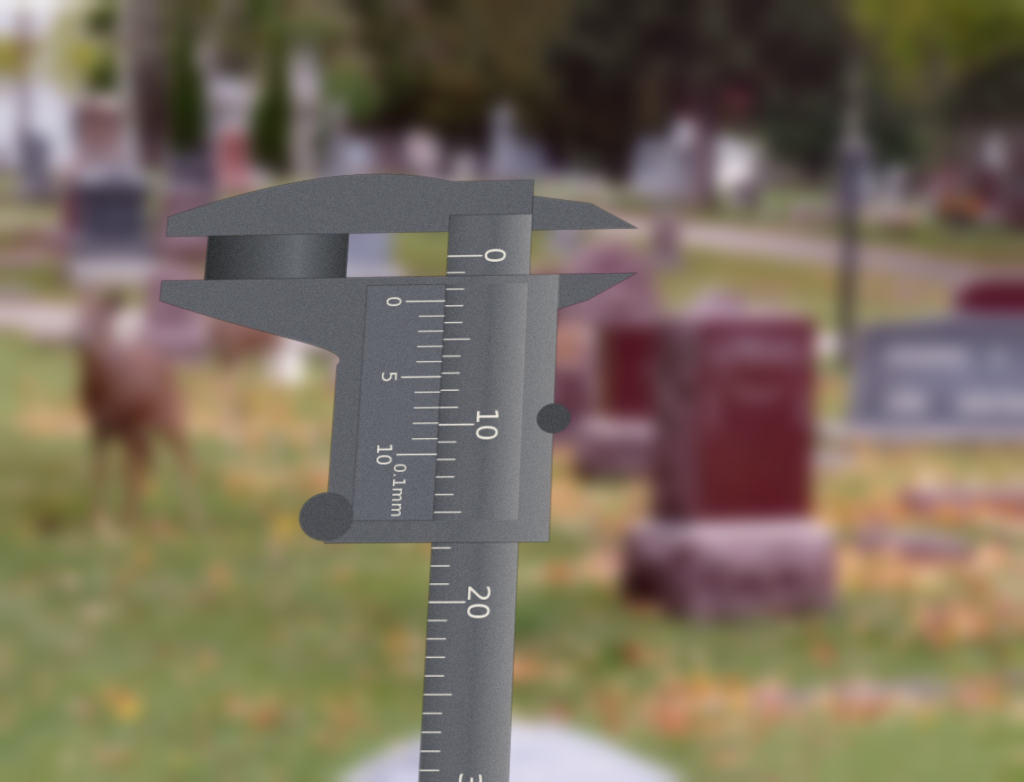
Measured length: 2.7,mm
